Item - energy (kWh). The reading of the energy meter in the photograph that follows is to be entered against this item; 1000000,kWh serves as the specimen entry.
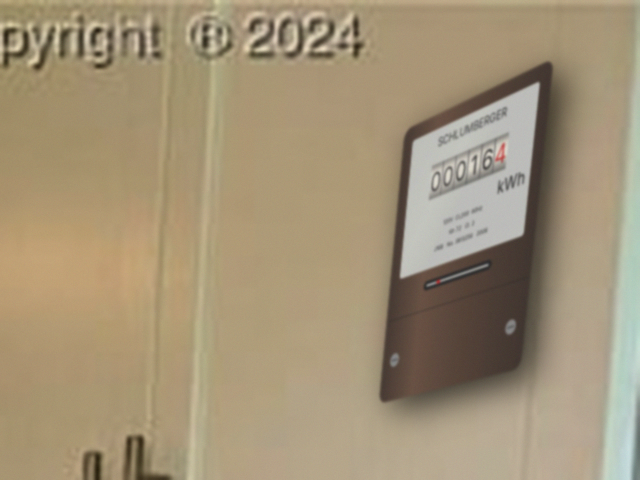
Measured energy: 16.4,kWh
